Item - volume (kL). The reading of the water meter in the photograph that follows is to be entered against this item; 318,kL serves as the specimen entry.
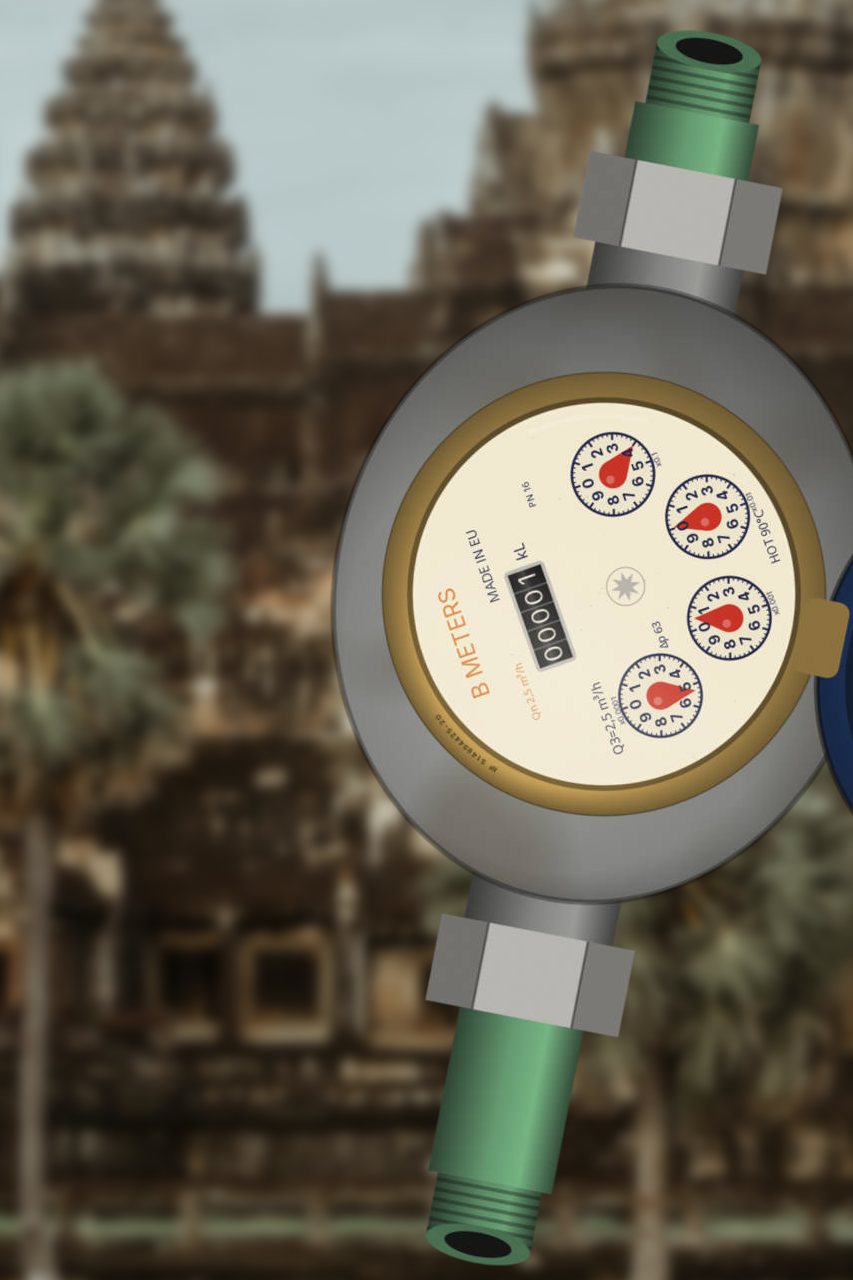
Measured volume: 1.4005,kL
